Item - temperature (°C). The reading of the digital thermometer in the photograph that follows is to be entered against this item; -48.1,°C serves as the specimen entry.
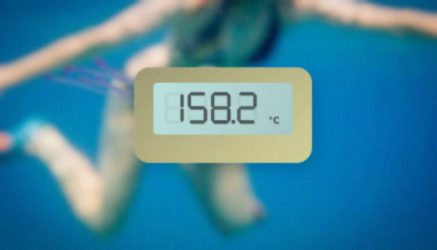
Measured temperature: 158.2,°C
